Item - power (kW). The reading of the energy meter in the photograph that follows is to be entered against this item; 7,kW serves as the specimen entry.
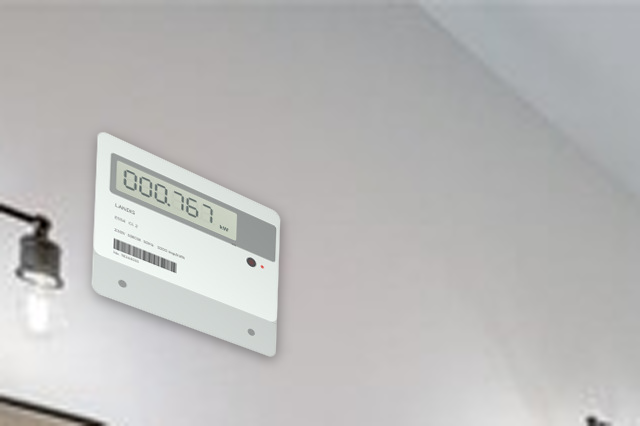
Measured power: 0.767,kW
